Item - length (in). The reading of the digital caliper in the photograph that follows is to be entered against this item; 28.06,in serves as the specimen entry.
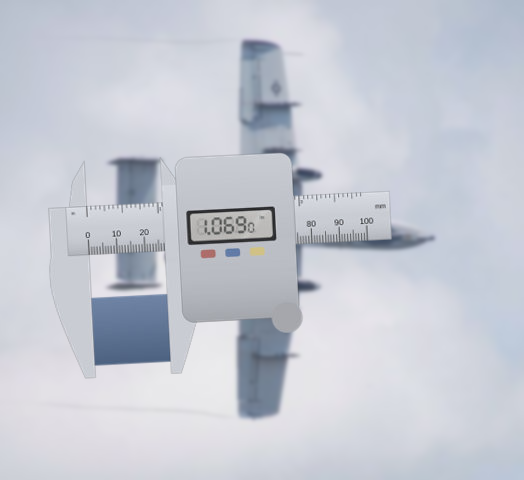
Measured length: 1.0690,in
